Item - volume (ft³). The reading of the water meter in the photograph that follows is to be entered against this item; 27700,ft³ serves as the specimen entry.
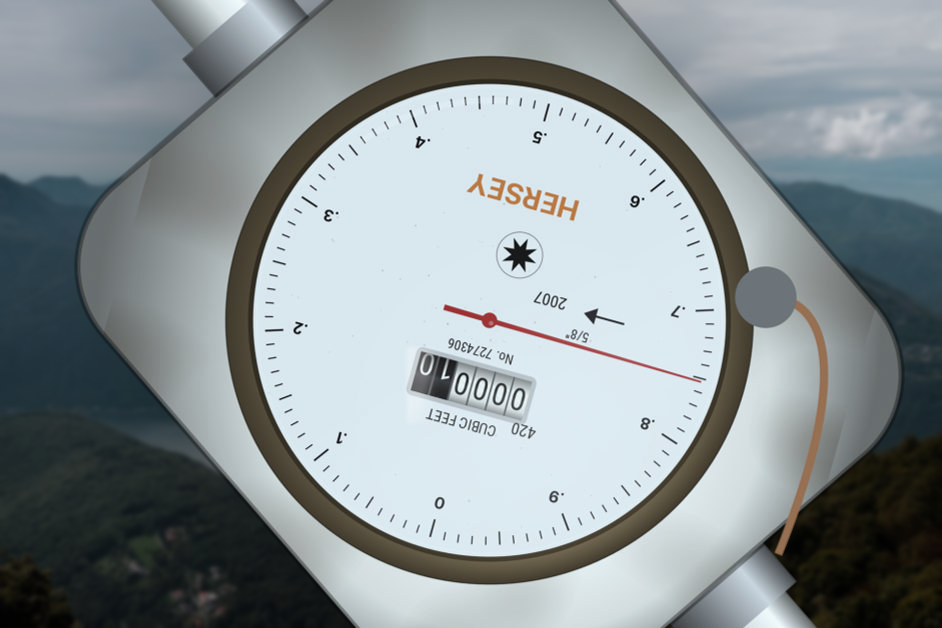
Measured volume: 9.75,ft³
